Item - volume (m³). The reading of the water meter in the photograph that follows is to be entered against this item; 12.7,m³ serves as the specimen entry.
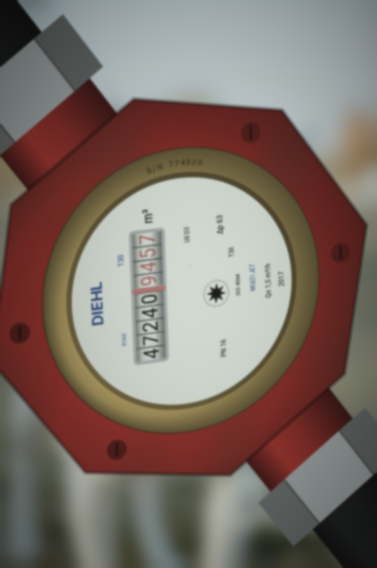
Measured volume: 47240.9457,m³
